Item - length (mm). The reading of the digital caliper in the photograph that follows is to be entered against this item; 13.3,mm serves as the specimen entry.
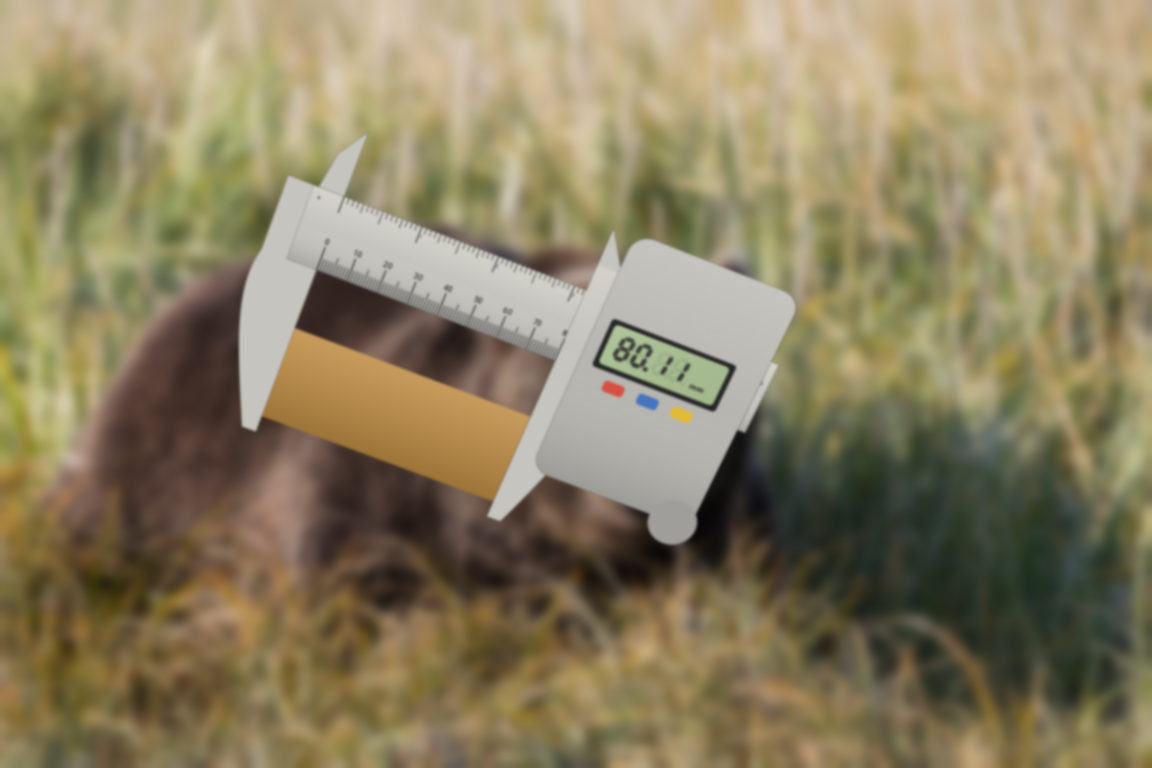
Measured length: 80.11,mm
